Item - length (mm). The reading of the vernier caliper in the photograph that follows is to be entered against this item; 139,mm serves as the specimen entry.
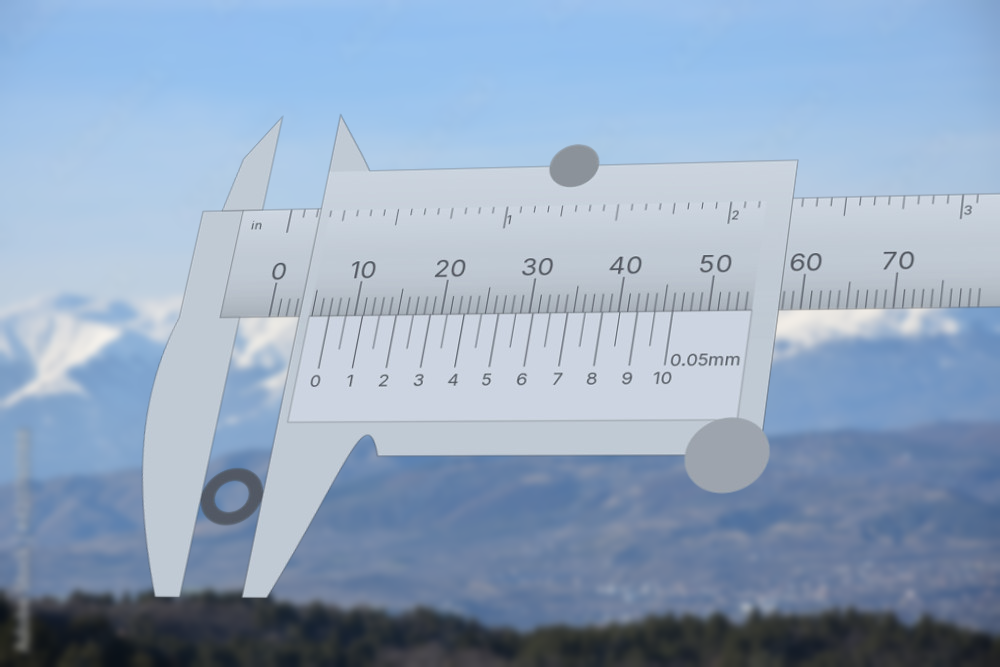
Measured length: 7.0,mm
